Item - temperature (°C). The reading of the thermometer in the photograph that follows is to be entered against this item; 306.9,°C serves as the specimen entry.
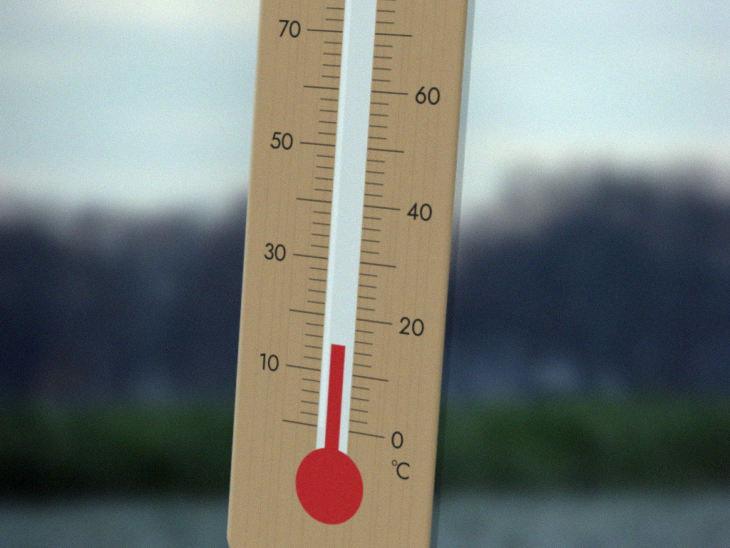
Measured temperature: 15,°C
